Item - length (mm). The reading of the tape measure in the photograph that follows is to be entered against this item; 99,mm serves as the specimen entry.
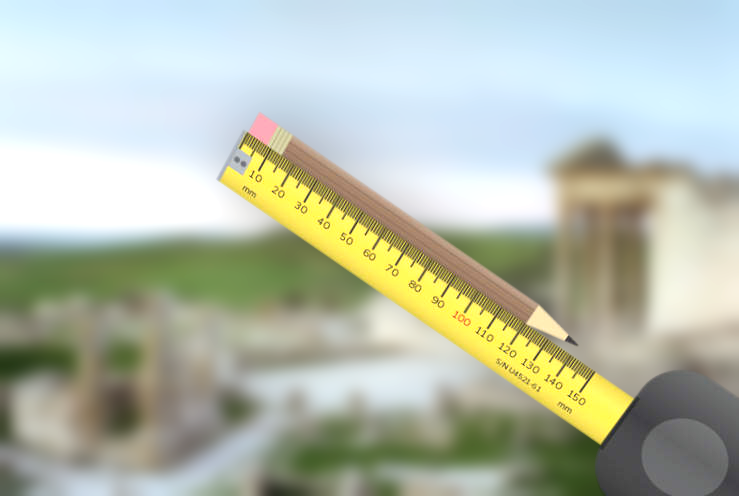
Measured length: 140,mm
